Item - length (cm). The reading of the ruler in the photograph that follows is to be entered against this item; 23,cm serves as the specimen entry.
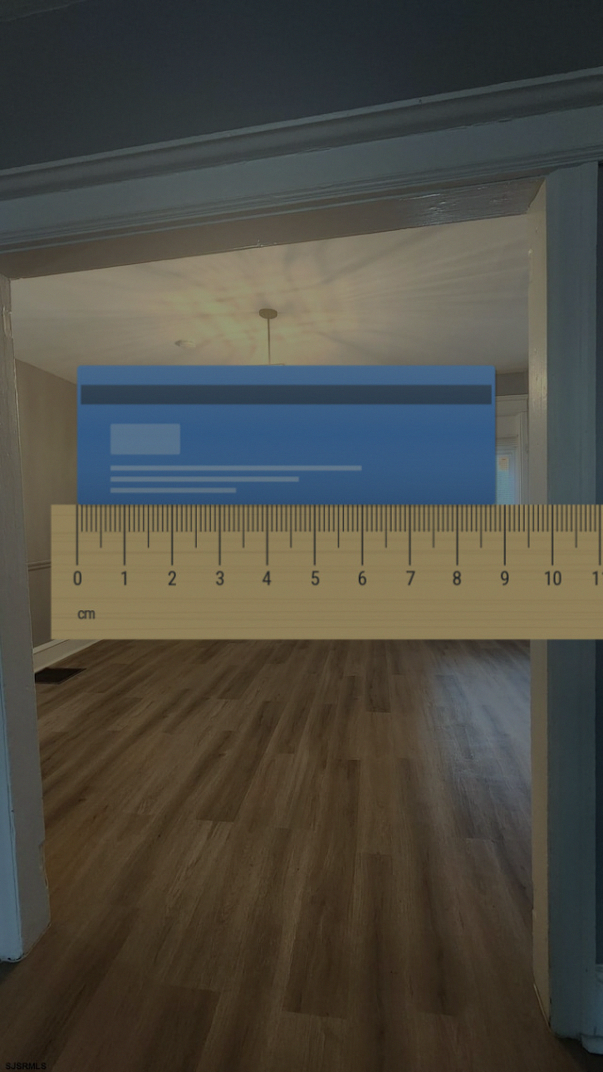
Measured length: 8.8,cm
